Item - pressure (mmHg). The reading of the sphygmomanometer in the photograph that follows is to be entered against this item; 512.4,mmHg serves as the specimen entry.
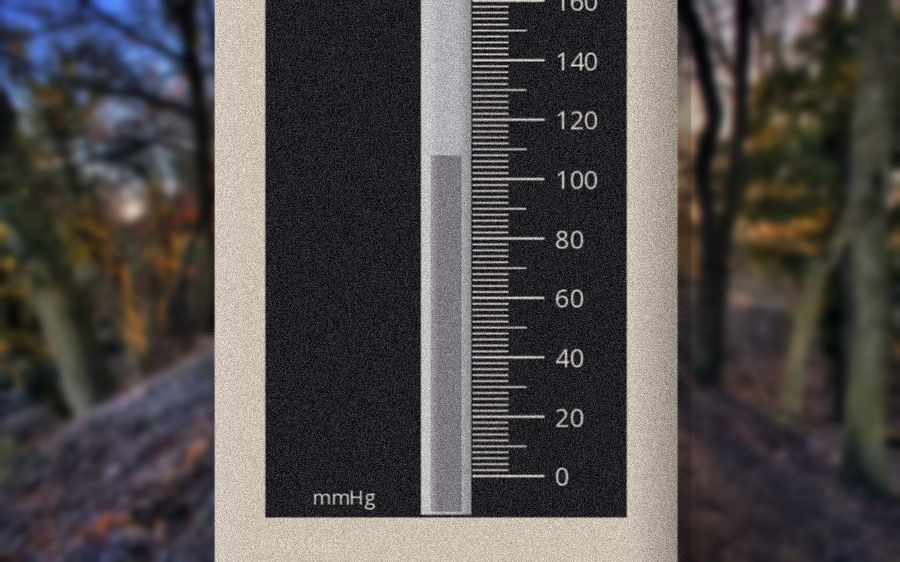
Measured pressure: 108,mmHg
